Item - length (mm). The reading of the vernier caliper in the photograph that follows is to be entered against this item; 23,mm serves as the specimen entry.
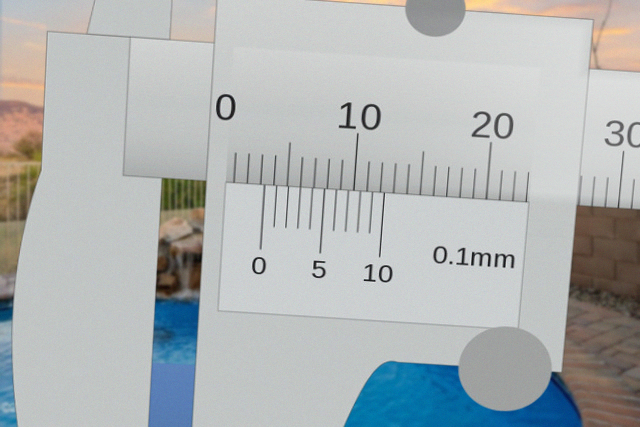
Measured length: 3.3,mm
